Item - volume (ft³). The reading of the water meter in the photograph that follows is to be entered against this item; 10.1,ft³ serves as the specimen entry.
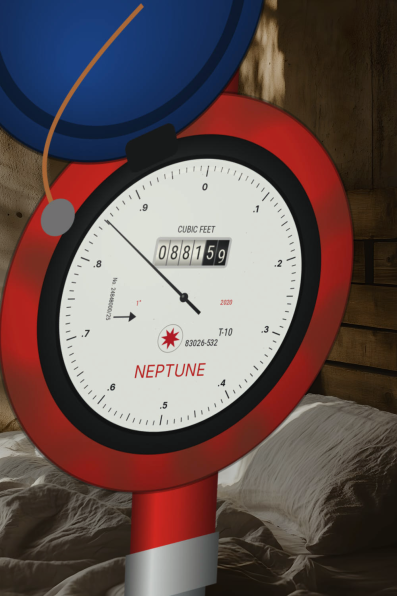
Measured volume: 88158.85,ft³
